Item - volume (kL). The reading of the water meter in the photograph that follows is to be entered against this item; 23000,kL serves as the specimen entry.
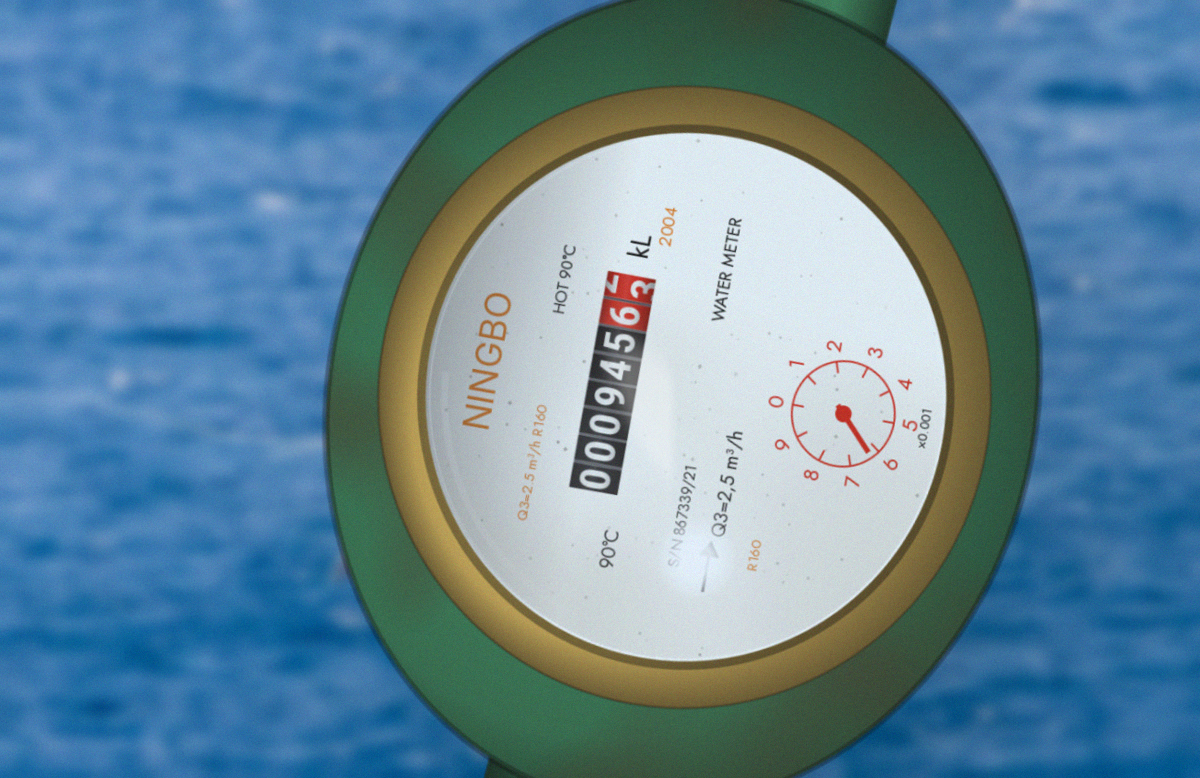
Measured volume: 945.626,kL
